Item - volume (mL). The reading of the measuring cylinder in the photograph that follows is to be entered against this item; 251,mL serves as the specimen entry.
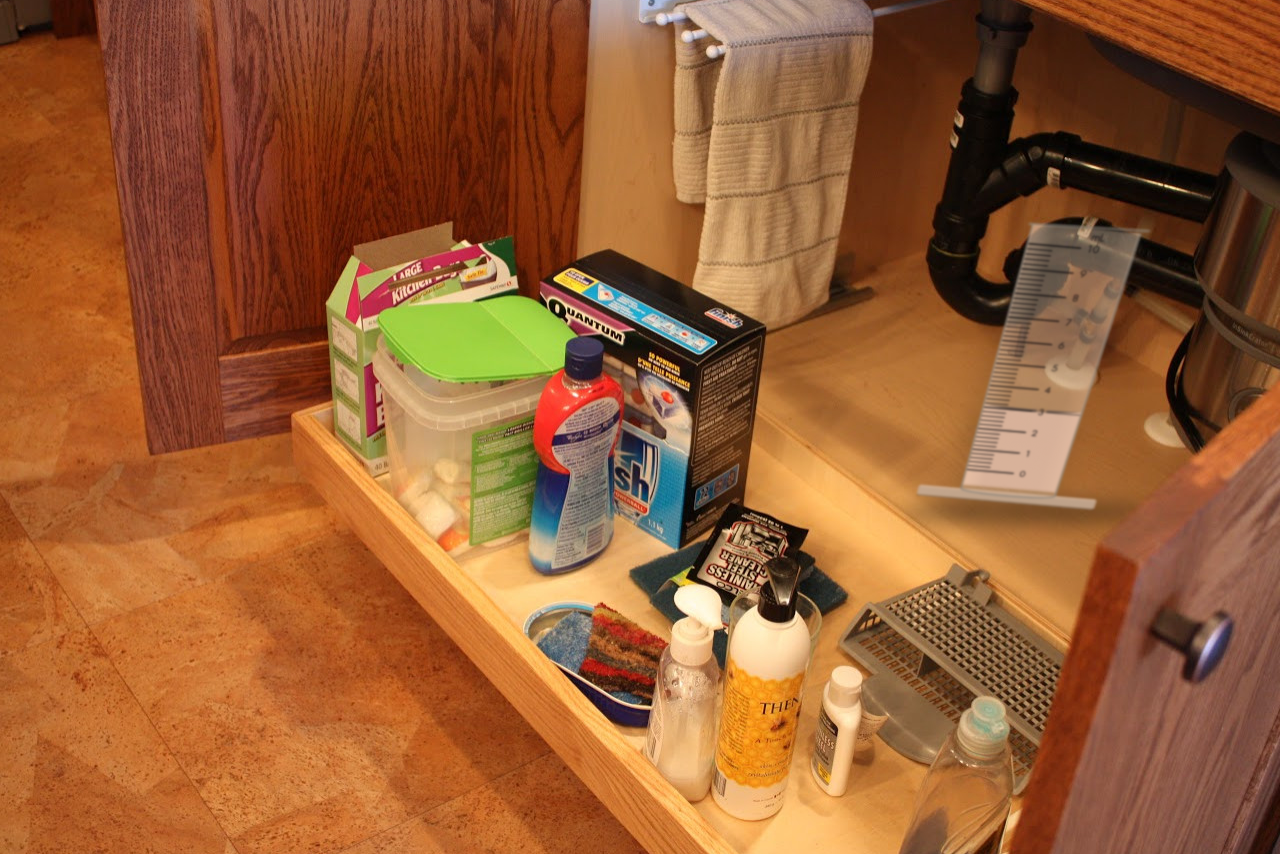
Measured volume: 3,mL
